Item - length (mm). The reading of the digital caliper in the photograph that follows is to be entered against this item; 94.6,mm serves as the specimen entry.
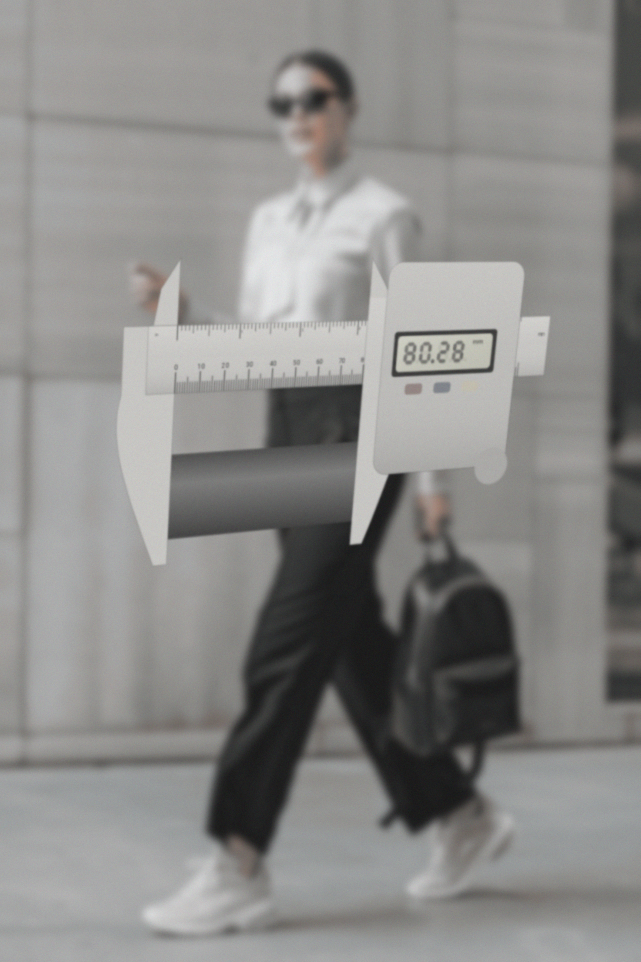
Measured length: 80.28,mm
